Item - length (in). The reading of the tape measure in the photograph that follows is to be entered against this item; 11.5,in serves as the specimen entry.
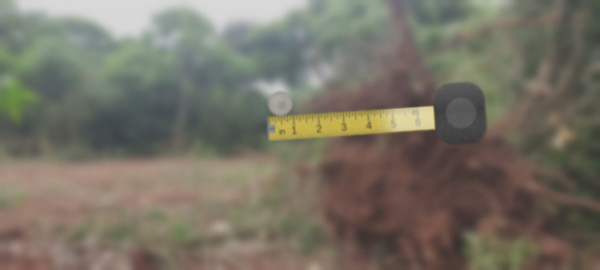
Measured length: 1,in
